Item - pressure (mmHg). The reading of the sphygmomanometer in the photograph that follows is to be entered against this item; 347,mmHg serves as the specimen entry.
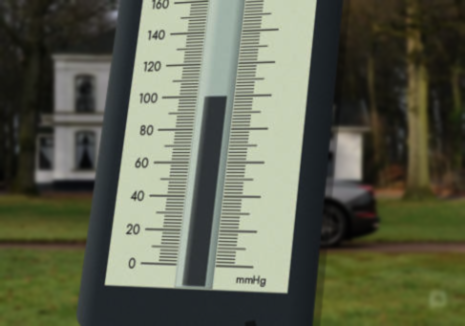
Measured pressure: 100,mmHg
